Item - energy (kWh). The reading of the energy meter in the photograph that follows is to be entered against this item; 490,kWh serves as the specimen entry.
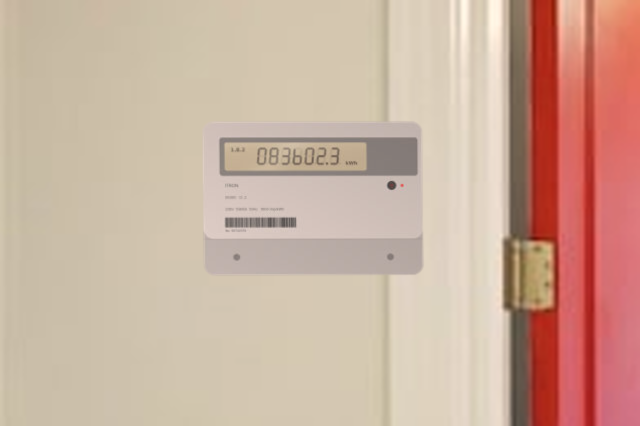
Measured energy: 83602.3,kWh
